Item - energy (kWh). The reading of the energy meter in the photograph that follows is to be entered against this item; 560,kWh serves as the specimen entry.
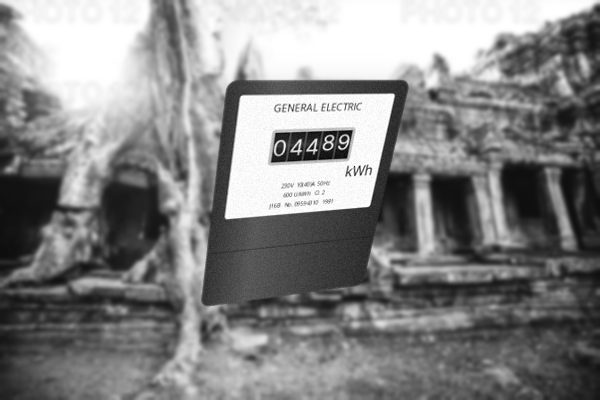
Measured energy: 4489,kWh
